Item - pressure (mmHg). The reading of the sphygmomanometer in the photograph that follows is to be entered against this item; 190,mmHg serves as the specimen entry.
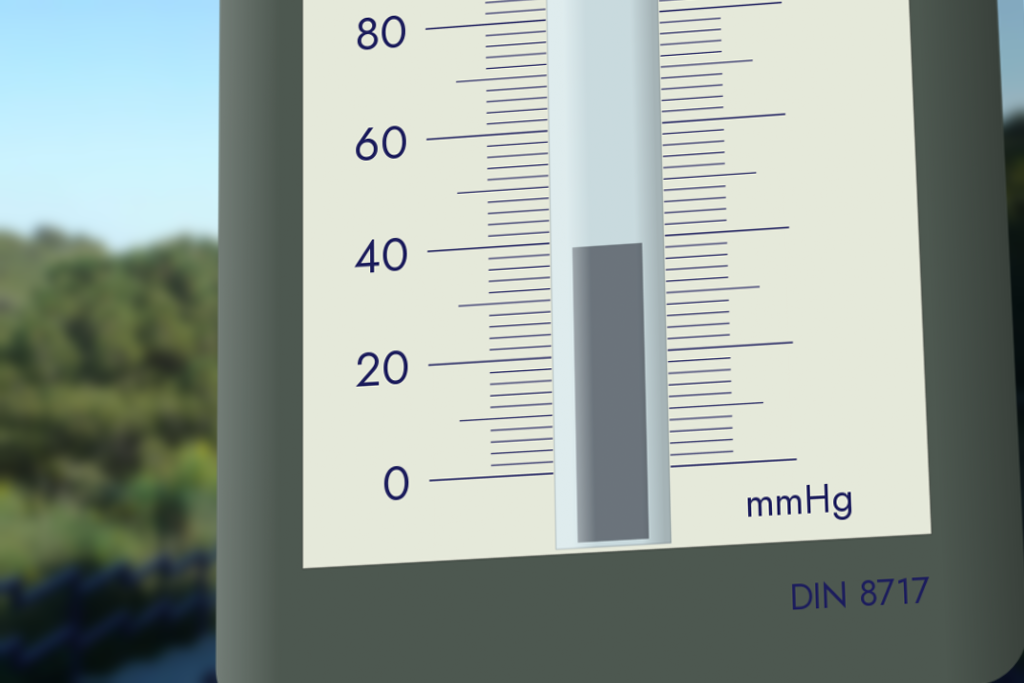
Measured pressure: 39,mmHg
